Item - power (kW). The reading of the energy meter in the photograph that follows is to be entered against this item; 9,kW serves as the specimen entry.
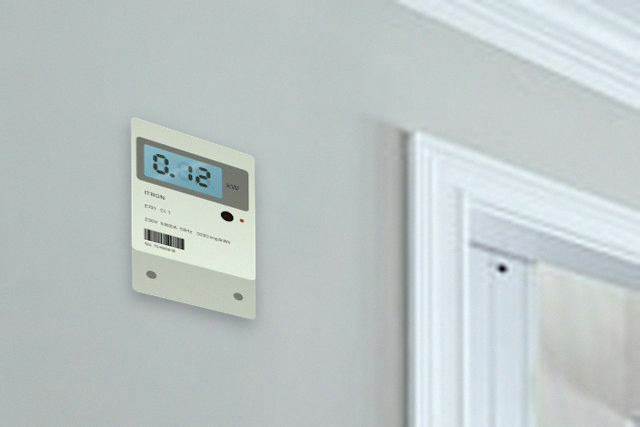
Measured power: 0.12,kW
